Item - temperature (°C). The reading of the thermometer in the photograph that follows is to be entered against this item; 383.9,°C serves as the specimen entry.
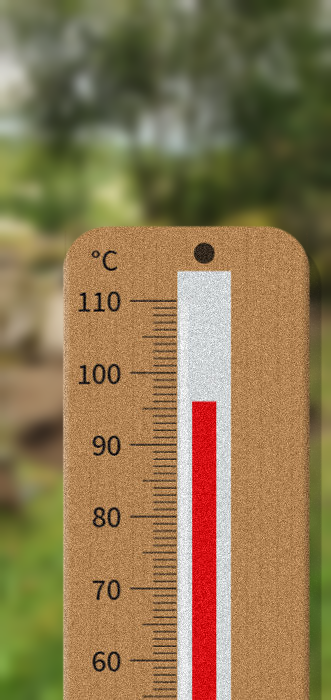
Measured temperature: 96,°C
